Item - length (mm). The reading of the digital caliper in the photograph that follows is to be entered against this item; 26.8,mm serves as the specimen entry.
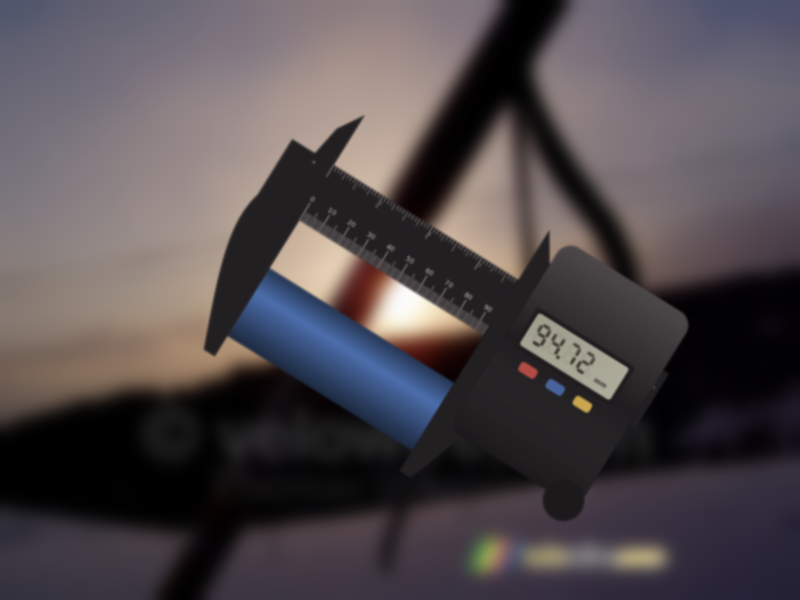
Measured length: 94.72,mm
